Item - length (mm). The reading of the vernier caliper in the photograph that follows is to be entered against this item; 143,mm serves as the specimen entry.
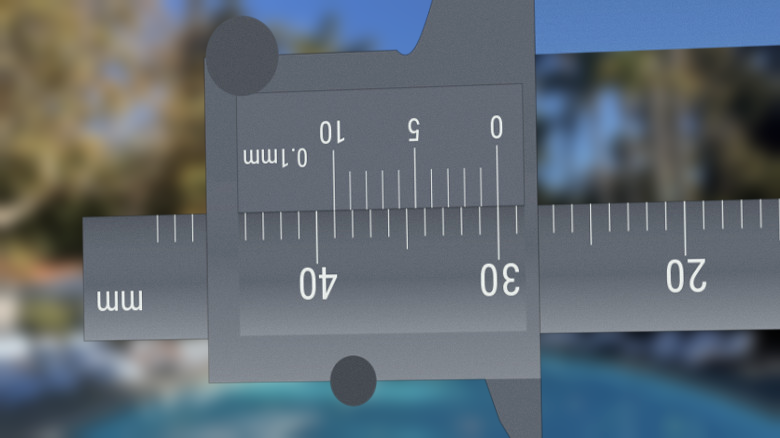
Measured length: 30.0,mm
